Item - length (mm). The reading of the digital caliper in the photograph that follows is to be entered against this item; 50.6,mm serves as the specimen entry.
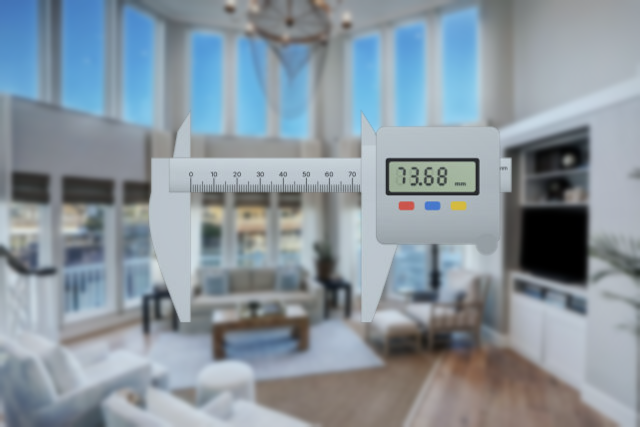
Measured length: 73.68,mm
